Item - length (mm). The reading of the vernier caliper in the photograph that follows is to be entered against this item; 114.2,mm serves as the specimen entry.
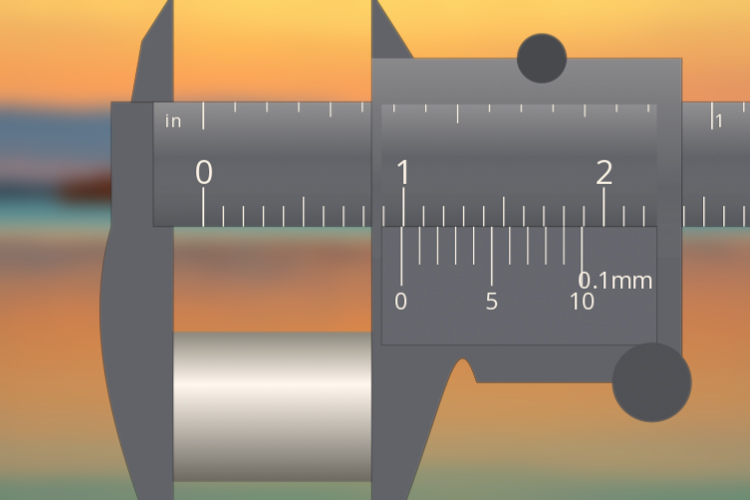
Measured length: 9.9,mm
